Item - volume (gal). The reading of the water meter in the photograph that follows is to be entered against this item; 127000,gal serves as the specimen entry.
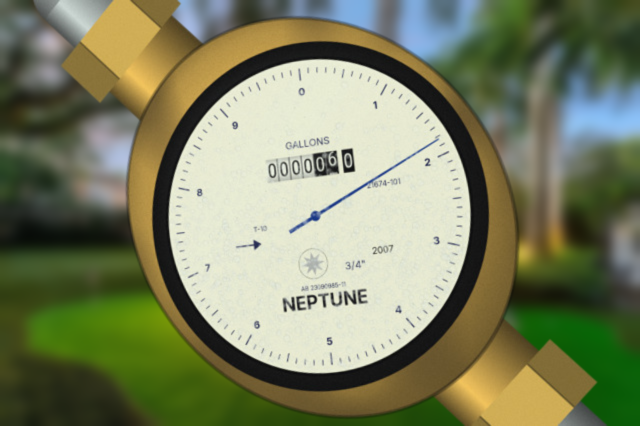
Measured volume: 61.8,gal
